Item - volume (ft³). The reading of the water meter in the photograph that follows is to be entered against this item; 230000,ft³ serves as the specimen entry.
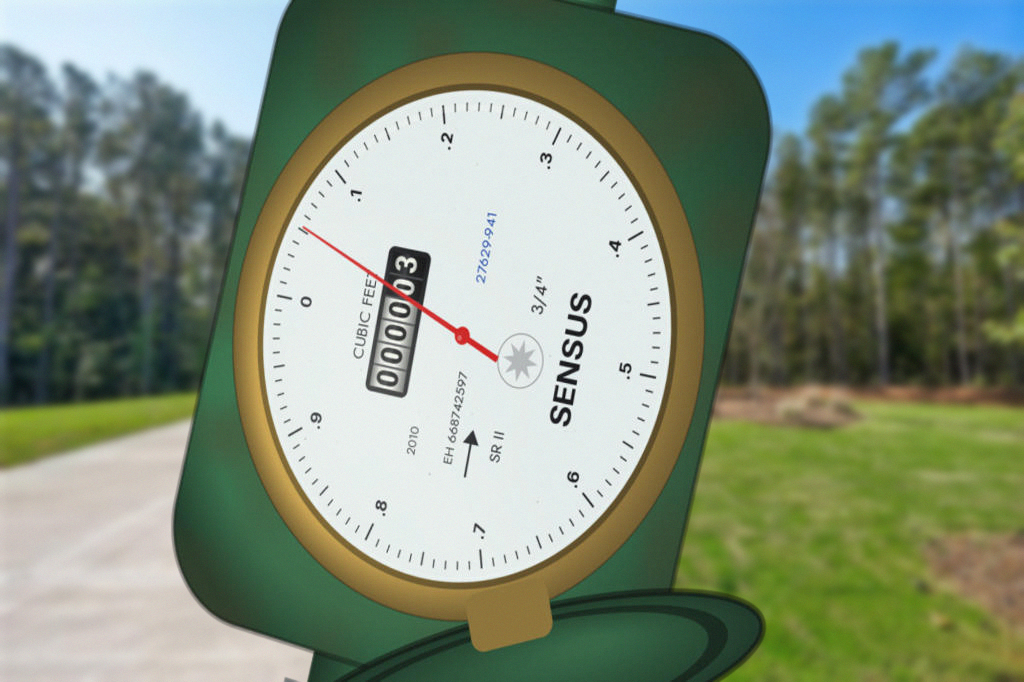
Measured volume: 3.05,ft³
